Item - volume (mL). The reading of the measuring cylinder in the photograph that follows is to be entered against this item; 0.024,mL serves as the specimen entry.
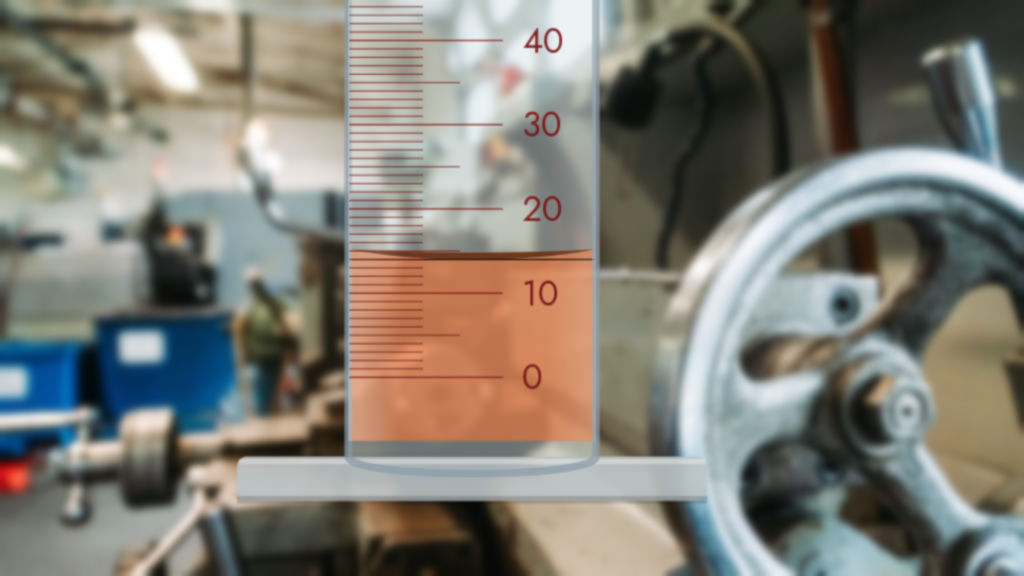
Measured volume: 14,mL
